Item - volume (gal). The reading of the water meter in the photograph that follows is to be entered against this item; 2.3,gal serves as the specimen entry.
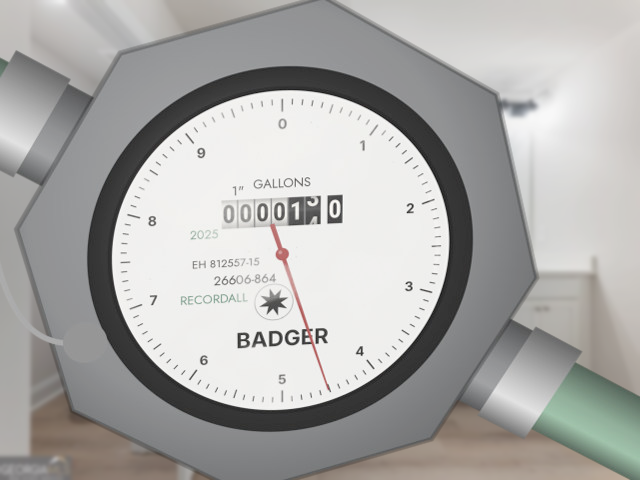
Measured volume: 134.5,gal
